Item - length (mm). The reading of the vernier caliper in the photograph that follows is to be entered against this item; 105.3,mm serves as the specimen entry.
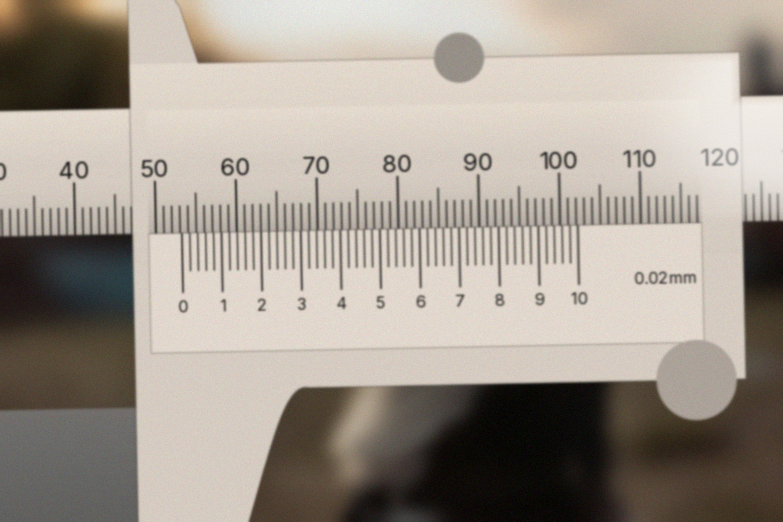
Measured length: 53.2,mm
